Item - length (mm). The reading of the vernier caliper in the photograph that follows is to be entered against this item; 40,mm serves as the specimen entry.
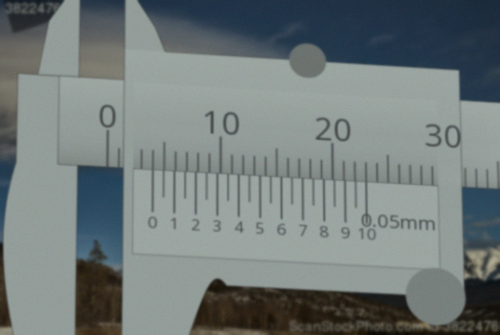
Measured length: 4.0,mm
